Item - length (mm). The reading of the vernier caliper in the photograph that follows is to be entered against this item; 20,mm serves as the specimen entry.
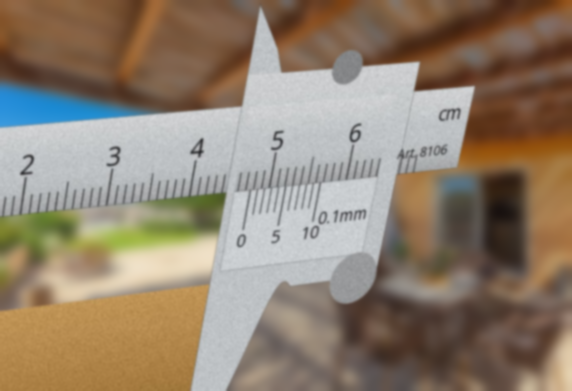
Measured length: 47.6,mm
